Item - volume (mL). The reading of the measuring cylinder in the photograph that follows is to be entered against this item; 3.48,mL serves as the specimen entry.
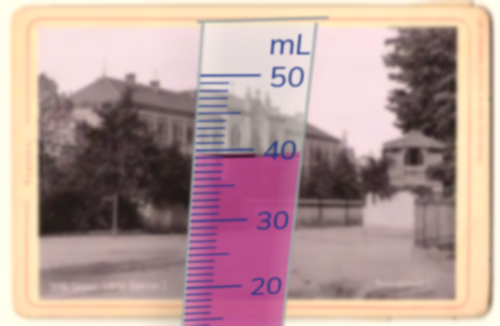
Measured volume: 39,mL
